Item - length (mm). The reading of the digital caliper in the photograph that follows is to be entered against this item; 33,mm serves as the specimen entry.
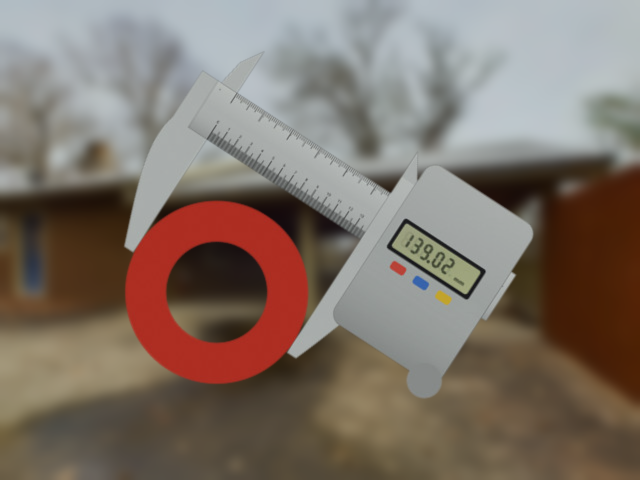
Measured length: 139.02,mm
